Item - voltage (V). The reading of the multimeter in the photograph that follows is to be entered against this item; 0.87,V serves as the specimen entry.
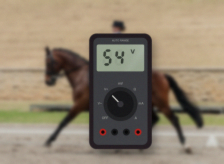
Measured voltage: 54,V
